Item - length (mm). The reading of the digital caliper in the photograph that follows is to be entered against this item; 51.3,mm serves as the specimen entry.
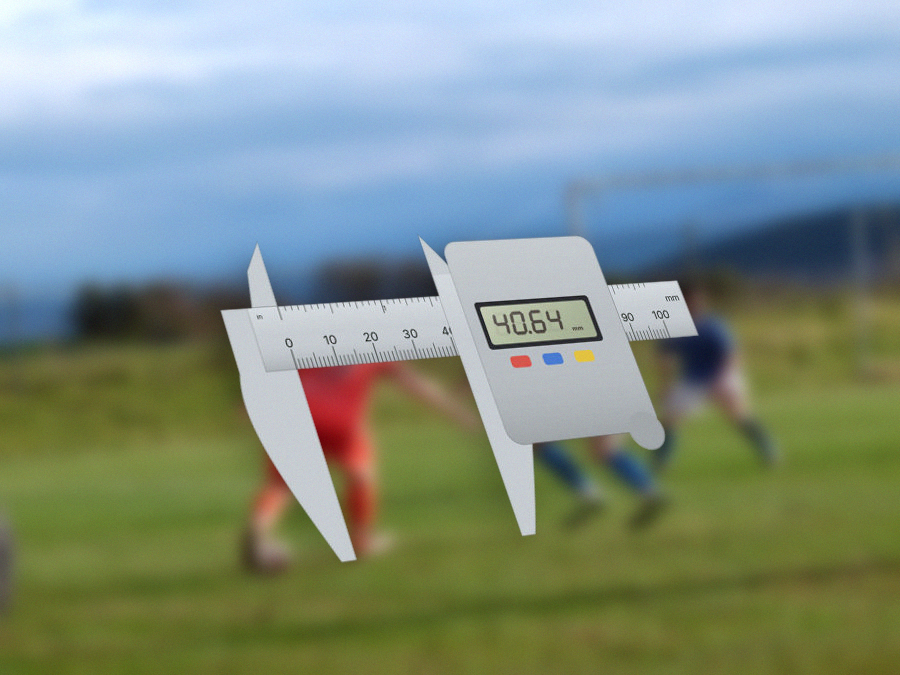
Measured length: 40.64,mm
